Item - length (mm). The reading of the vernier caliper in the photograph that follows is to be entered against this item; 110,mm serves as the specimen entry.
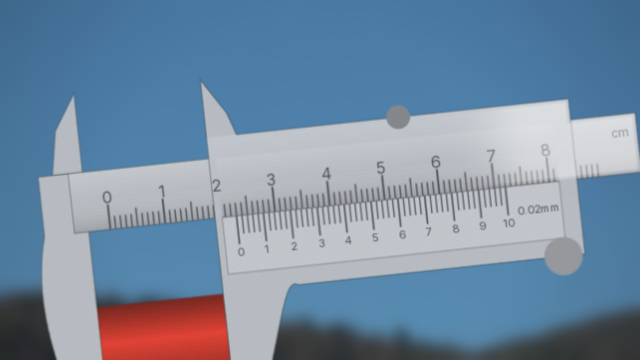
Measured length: 23.0,mm
